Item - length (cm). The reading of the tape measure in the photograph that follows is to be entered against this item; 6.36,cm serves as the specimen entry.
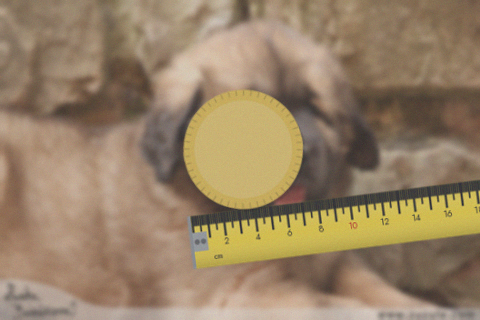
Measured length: 7.5,cm
